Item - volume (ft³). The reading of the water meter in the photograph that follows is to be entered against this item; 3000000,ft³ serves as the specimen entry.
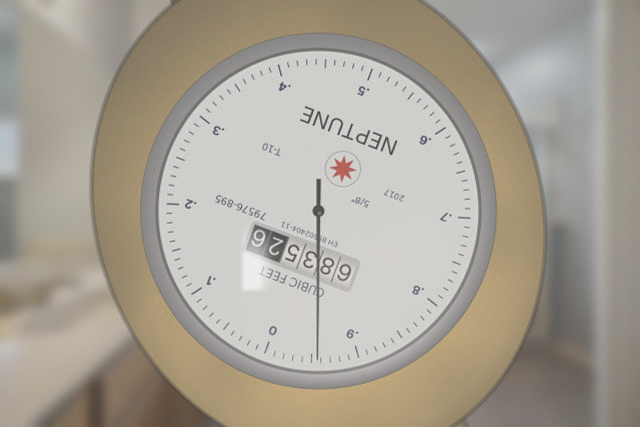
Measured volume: 683525.94,ft³
